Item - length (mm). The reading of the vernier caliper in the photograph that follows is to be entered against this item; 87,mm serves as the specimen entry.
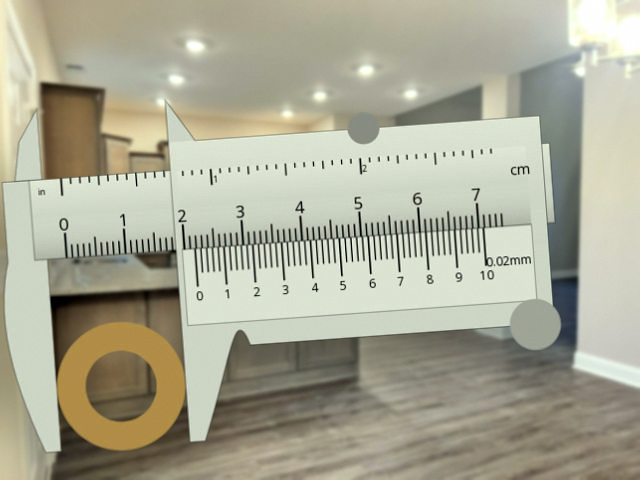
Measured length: 21.8,mm
